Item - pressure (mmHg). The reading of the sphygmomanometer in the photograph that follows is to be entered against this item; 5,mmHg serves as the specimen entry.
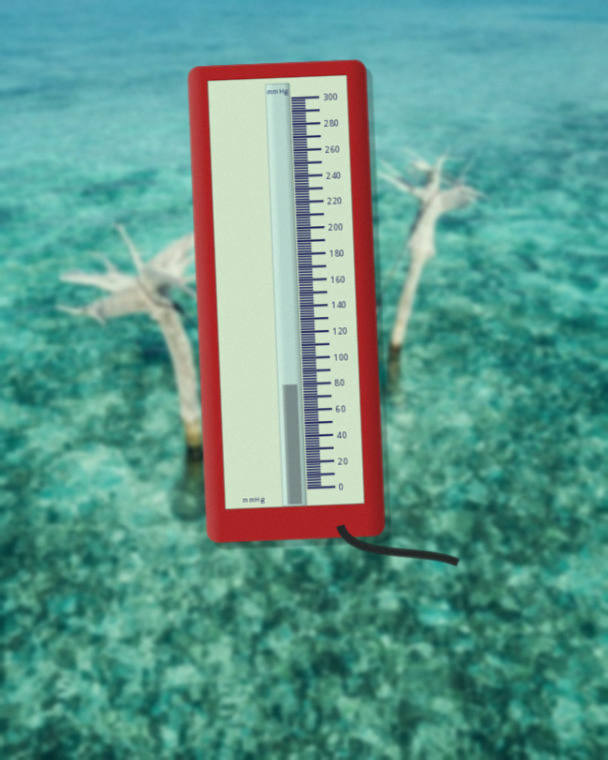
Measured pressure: 80,mmHg
